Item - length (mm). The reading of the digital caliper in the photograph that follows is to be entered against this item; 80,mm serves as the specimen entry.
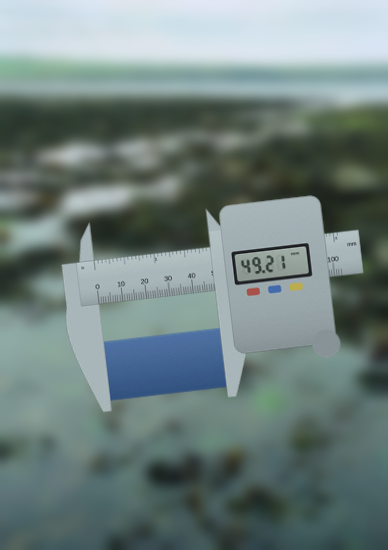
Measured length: 49.21,mm
